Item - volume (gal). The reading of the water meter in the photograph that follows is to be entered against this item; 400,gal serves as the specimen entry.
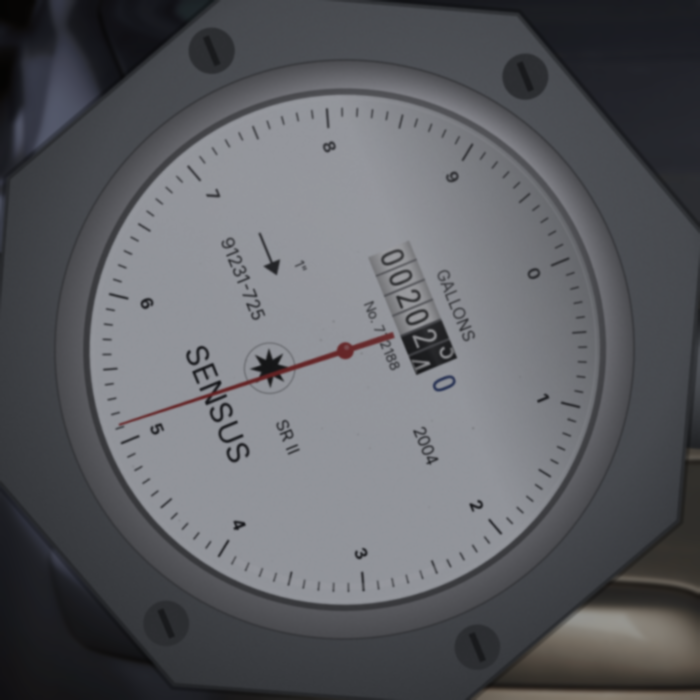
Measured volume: 20235.1,gal
